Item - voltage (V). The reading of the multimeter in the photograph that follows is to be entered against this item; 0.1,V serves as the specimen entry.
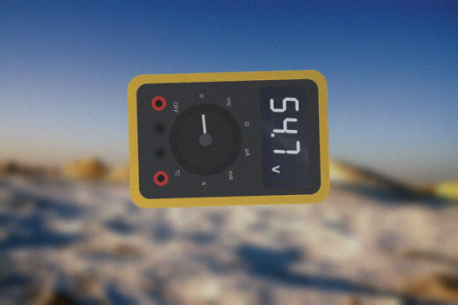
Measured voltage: 54.7,V
